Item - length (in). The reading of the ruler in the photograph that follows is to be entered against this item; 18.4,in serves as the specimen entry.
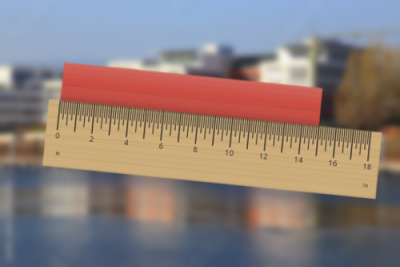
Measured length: 15,in
